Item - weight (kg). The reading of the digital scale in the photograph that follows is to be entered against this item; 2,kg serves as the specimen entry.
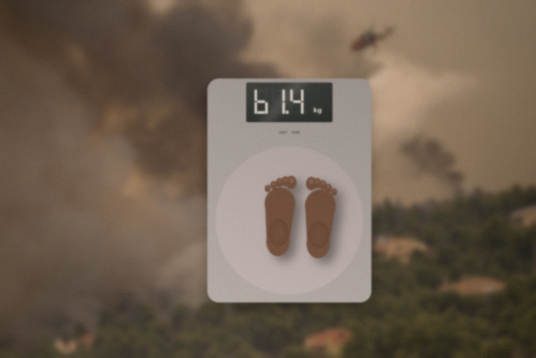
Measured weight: 61.4,kg
